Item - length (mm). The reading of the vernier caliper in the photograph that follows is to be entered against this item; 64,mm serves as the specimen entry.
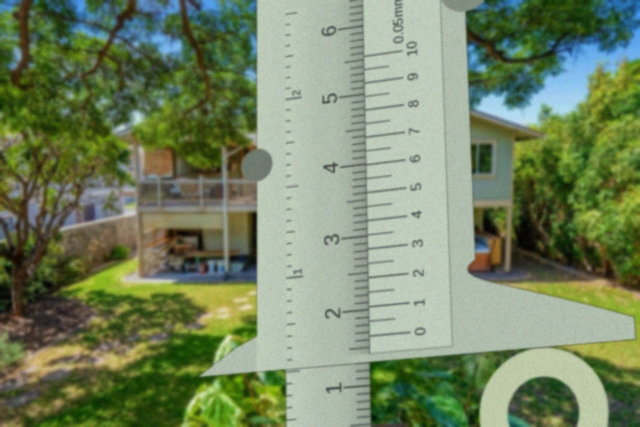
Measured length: 16.5,mm
